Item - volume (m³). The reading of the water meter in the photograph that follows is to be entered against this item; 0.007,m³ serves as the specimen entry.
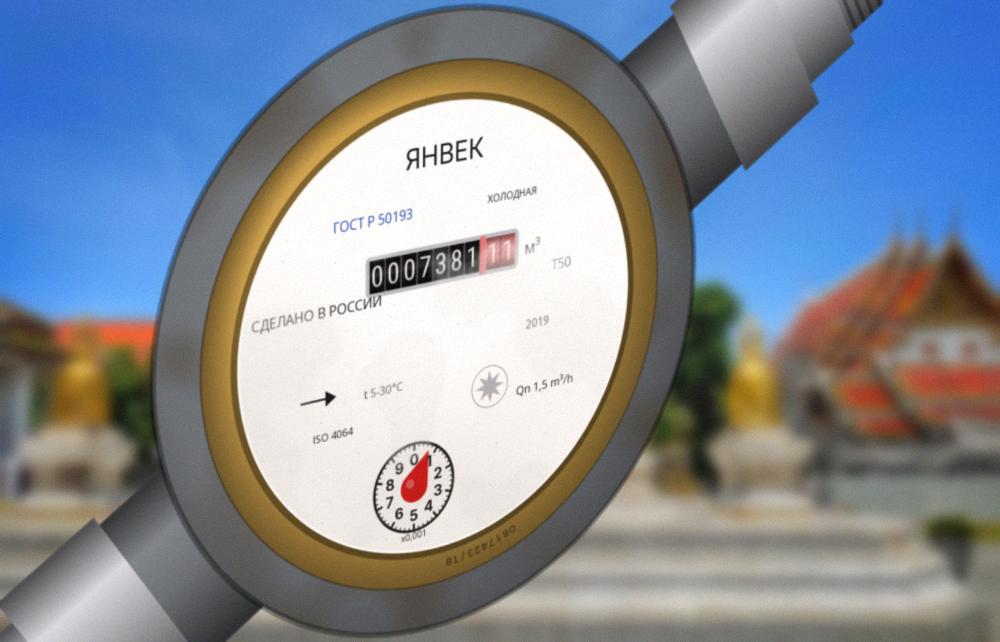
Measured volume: 7381.110,m³
